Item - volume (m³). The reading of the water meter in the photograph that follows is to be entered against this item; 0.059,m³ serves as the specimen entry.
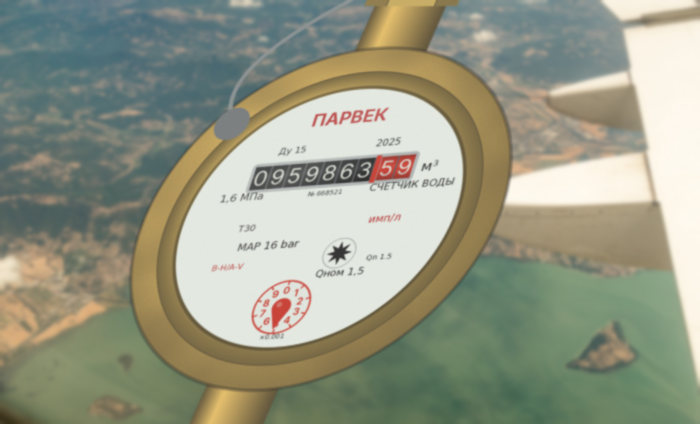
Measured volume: 959863.595,m³
